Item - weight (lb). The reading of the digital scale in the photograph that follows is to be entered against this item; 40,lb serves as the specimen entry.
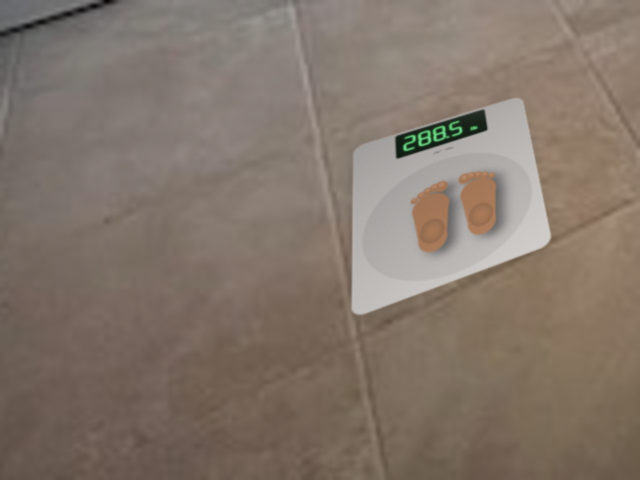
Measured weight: 288.5,lb
